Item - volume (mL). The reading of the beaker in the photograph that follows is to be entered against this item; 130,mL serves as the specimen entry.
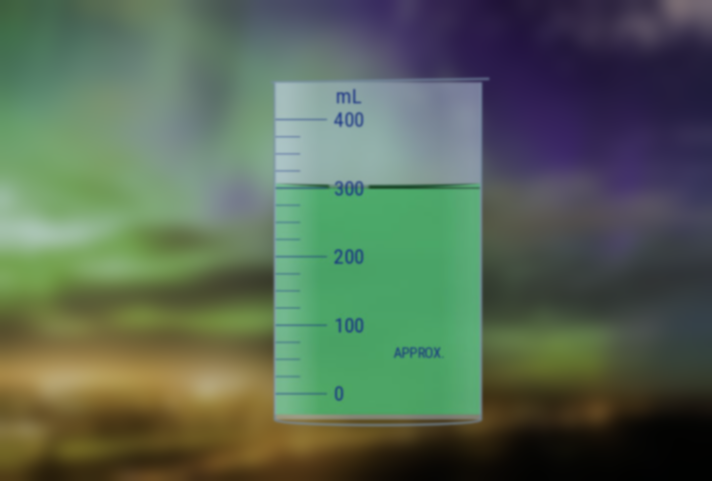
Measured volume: 300,mL
